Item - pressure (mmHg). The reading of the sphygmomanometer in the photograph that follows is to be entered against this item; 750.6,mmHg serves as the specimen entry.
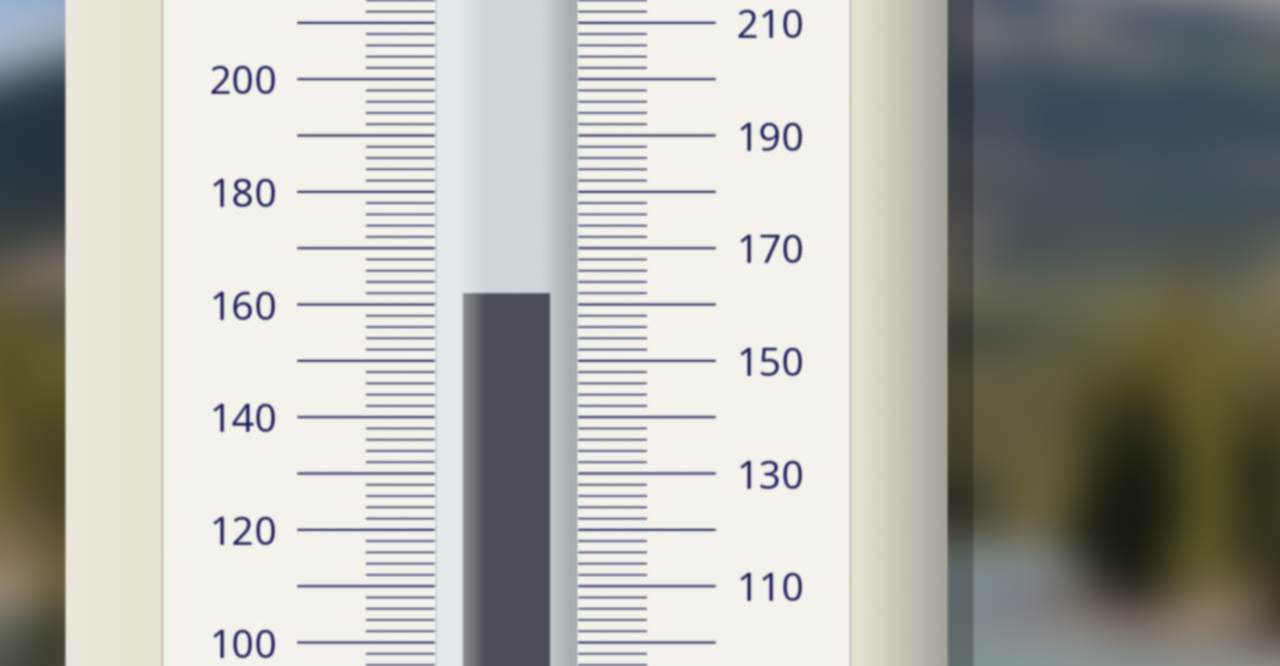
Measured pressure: 162,mmHg
